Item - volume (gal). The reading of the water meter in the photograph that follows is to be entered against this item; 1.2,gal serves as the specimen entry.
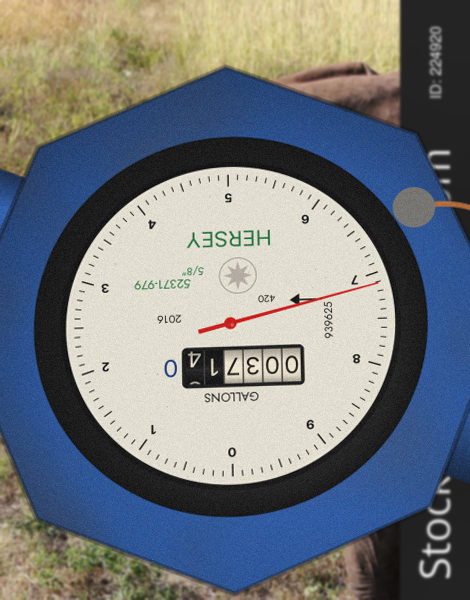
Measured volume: 37137.1,gal
